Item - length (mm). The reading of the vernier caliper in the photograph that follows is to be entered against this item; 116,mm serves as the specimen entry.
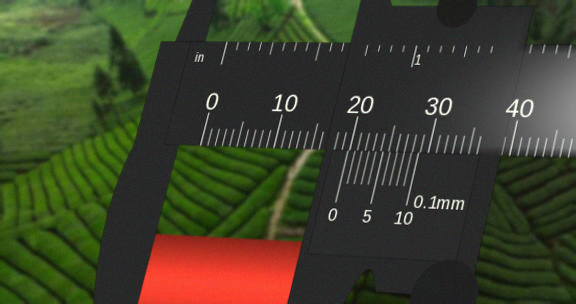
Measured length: 19.8,mm
